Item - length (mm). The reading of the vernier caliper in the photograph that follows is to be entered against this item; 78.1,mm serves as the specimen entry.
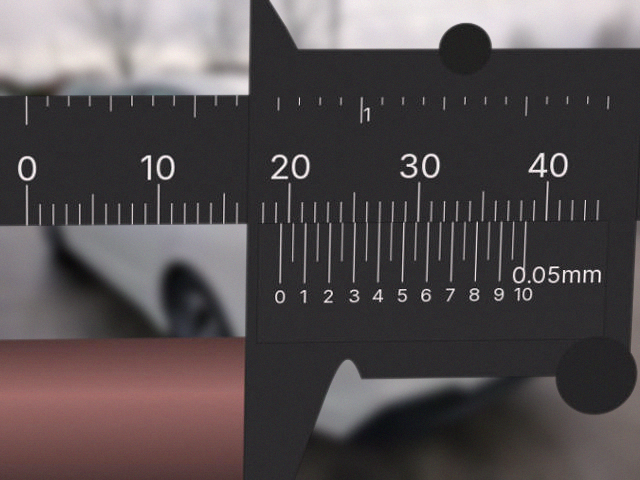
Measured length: 19.4,mm
